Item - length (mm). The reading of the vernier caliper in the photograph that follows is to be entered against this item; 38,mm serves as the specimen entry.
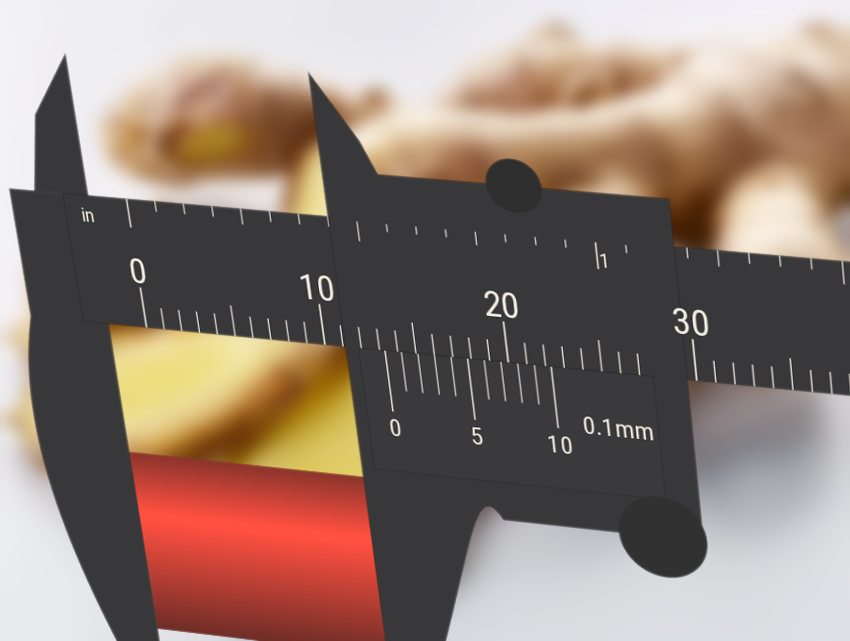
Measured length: 13.3,mm
